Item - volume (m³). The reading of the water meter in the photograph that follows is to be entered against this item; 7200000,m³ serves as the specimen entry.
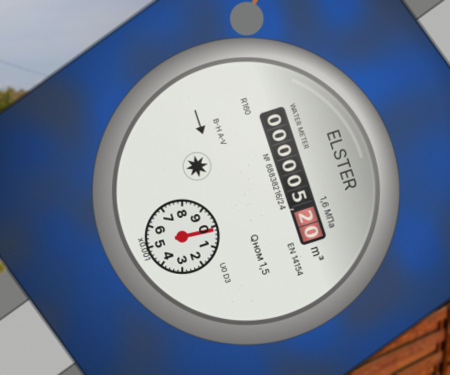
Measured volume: 5.200,m³
